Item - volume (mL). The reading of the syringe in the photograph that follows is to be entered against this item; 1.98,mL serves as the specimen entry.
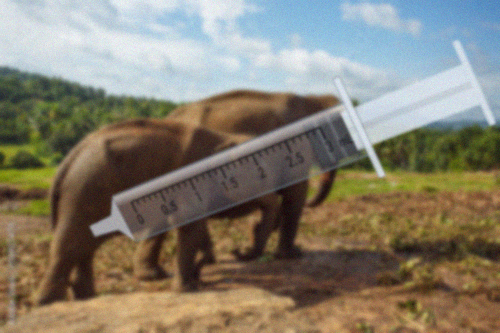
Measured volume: 2.8,mL
